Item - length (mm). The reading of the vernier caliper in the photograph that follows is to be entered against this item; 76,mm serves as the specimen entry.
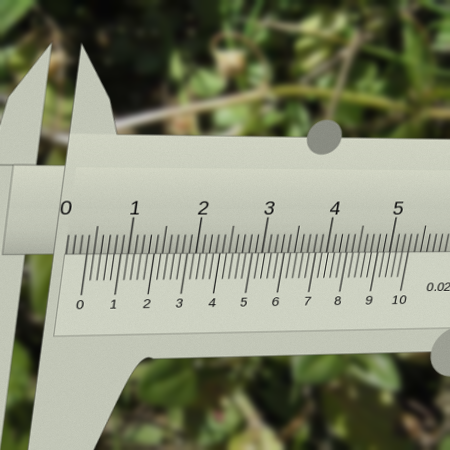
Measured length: 4.0,mm
